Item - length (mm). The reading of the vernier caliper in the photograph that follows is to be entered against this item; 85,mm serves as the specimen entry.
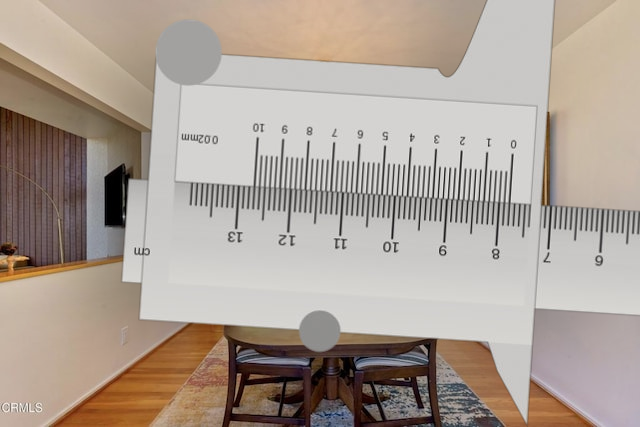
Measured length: 78.0,mm
